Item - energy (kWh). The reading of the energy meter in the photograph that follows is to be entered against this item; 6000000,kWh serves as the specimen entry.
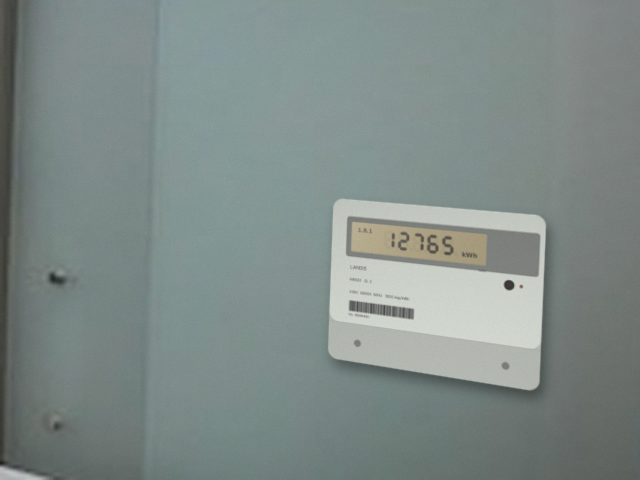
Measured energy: 12765,kWh
